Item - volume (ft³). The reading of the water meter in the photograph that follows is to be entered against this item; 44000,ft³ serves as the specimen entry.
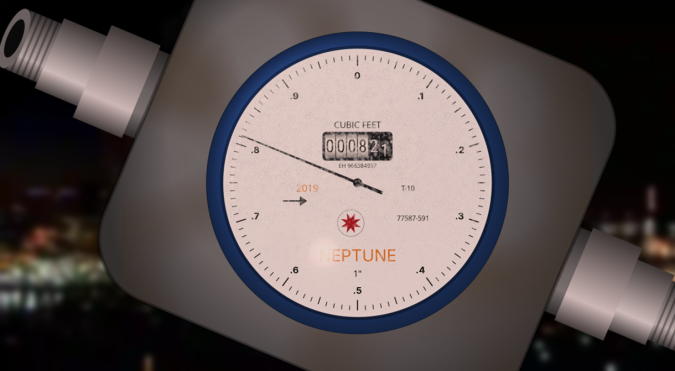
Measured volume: 820.81,ft³
